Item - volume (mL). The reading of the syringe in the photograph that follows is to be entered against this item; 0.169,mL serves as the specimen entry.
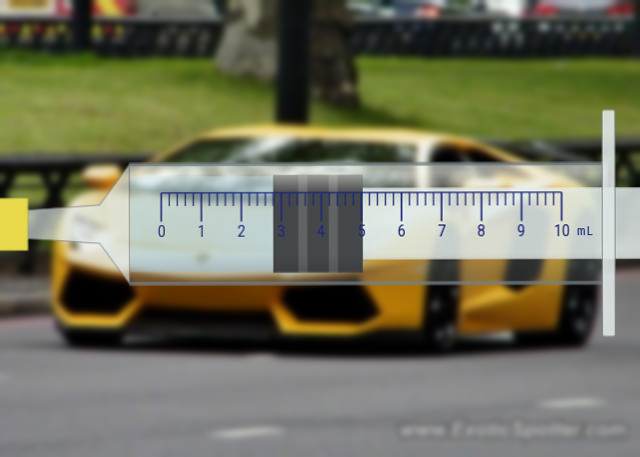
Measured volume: 2.8,mL
